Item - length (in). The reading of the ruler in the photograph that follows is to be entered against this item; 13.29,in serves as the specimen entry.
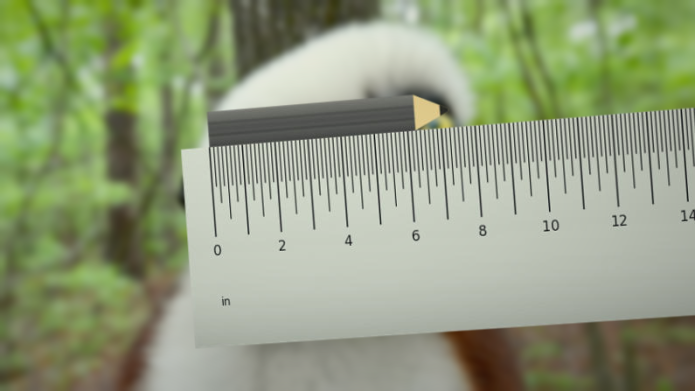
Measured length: 7.25,in
